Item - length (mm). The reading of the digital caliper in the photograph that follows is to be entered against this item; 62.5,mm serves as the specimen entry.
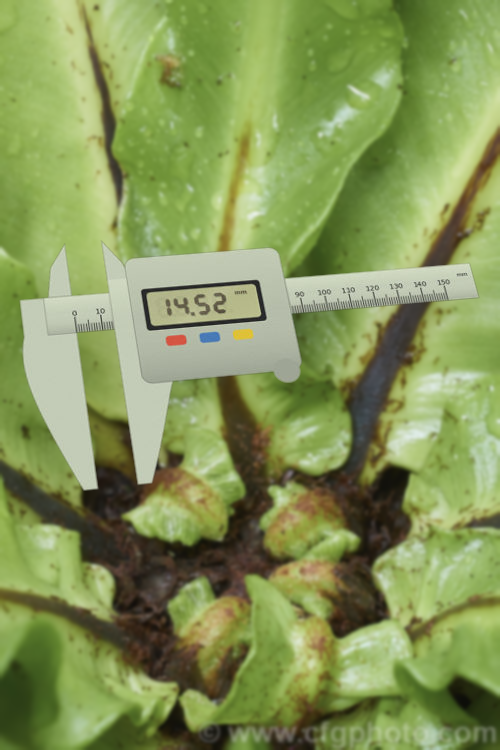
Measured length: 14.52,mm
